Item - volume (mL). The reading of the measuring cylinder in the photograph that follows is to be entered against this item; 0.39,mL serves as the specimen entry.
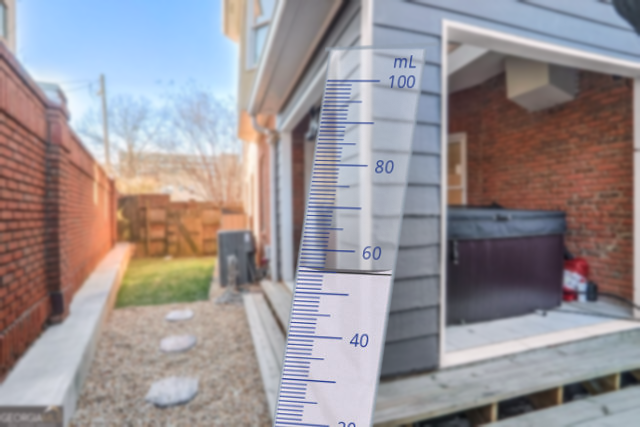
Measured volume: 55,mL
